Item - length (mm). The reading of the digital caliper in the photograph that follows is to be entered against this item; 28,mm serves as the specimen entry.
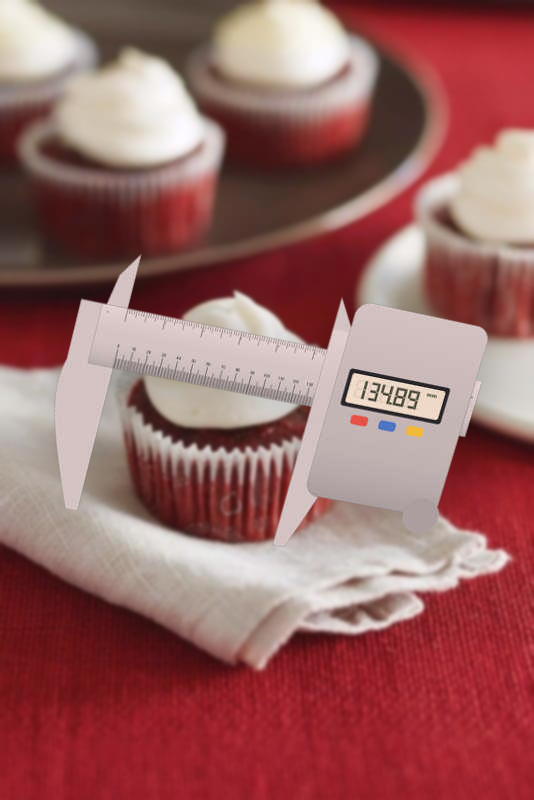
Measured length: 134.89,mm
